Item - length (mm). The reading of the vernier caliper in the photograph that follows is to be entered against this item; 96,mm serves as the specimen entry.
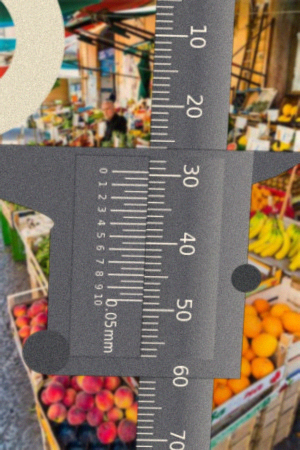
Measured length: 29.6,mm
